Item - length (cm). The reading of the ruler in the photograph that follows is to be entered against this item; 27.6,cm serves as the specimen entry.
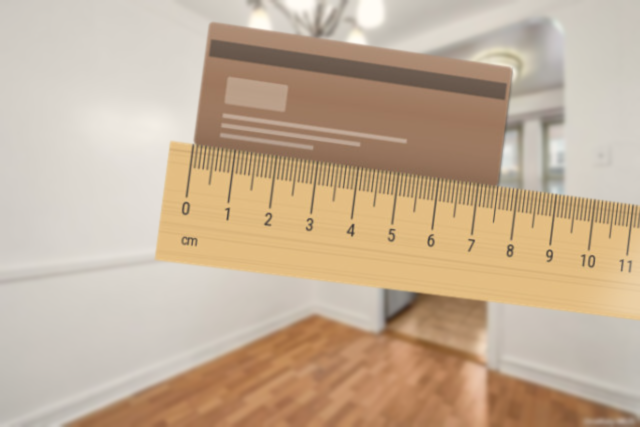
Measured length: 7.5,cm
